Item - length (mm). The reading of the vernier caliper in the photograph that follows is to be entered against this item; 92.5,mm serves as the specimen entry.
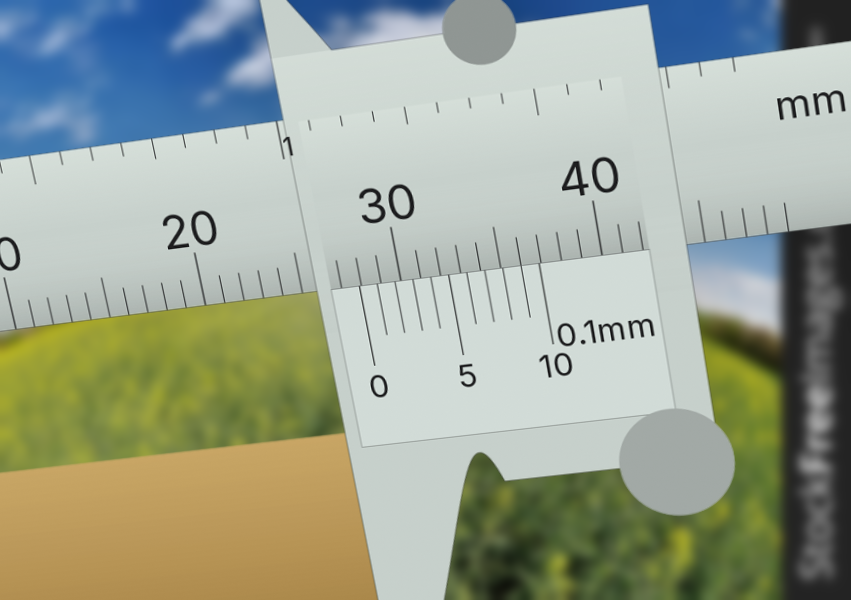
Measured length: 27.9,mm
